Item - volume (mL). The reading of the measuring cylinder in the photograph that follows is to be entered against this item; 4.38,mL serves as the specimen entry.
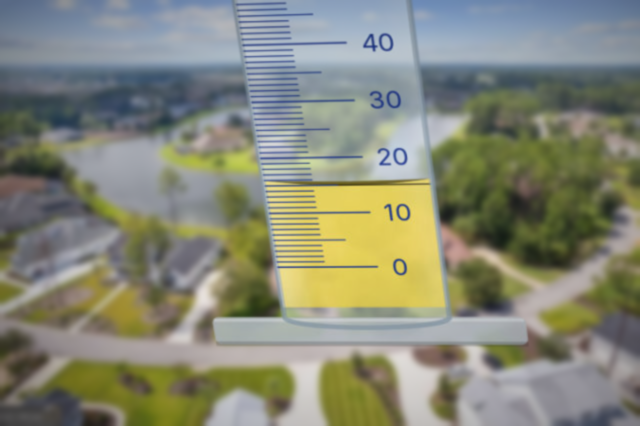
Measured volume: 15,mL
